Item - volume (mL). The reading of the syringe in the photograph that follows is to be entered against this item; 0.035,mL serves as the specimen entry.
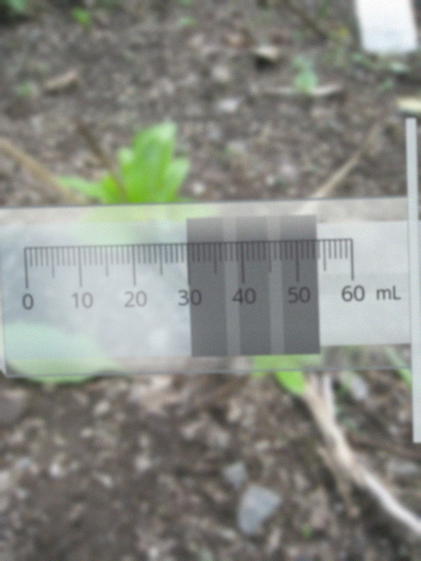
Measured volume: 30,mL
